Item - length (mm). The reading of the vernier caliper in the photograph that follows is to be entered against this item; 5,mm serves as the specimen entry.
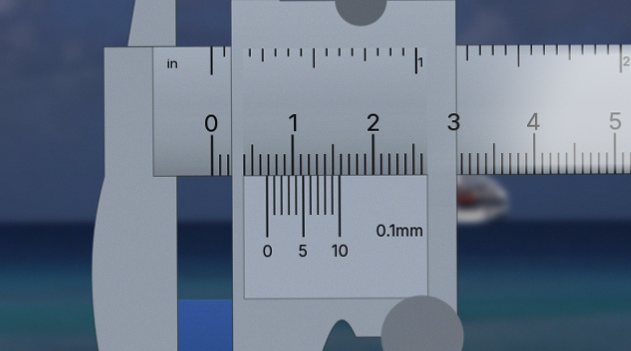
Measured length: 6.8,mm
